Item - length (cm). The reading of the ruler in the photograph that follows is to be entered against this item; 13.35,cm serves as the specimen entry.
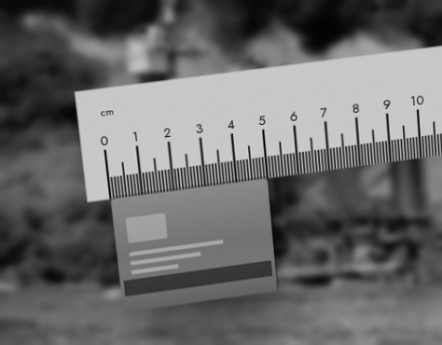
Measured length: 5,cm
